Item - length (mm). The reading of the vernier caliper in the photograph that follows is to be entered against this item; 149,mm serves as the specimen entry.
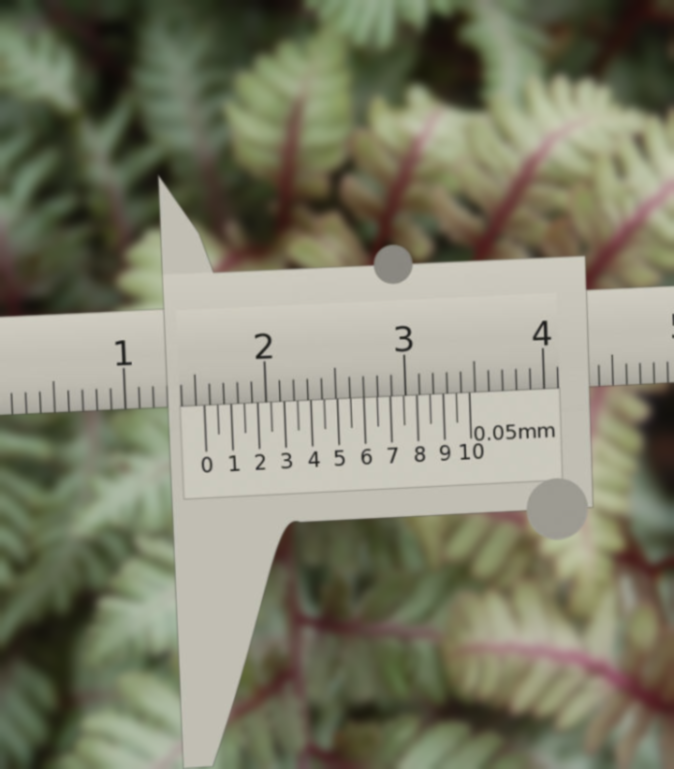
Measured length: 15.6,mm
